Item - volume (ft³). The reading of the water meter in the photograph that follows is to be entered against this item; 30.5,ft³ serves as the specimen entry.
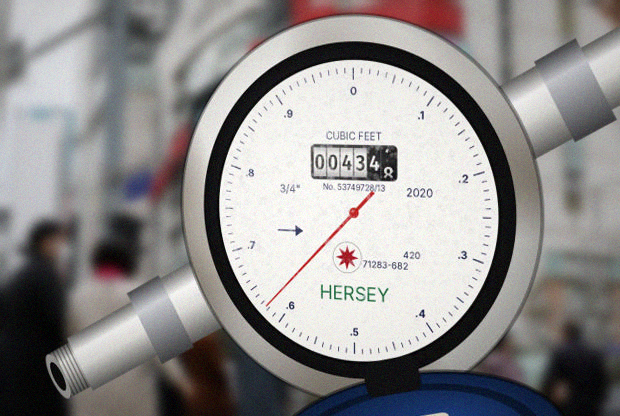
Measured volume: 4347.62,ft³
